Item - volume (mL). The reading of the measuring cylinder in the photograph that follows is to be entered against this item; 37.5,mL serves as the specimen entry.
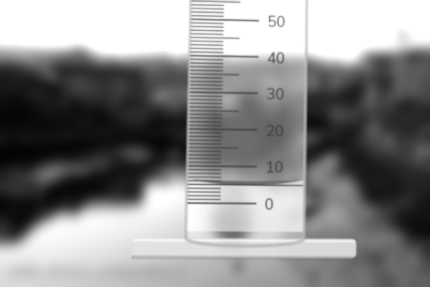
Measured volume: 5,mL
